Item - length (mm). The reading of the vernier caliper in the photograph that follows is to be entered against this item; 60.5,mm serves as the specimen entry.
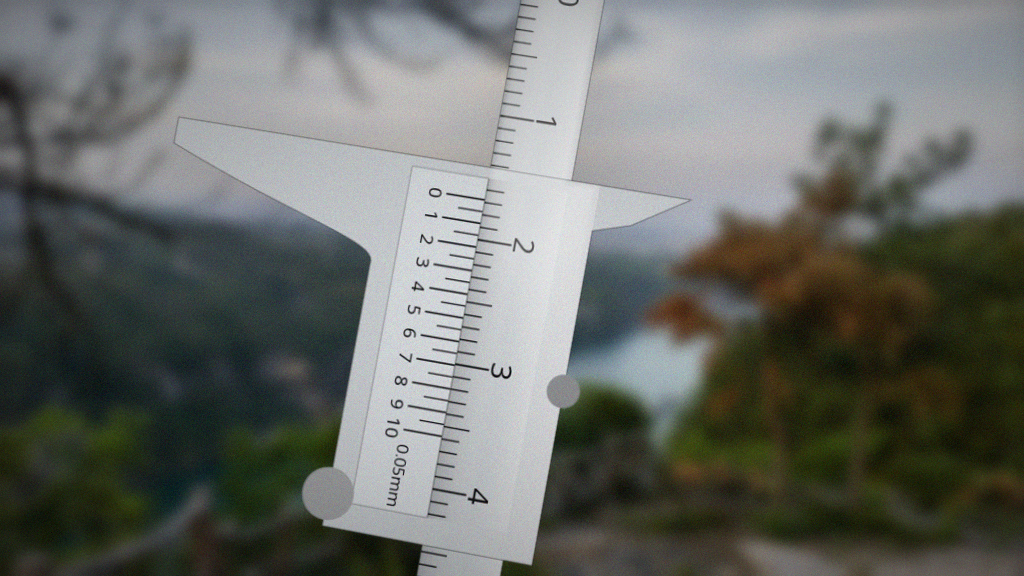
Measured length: 16.8,mm
